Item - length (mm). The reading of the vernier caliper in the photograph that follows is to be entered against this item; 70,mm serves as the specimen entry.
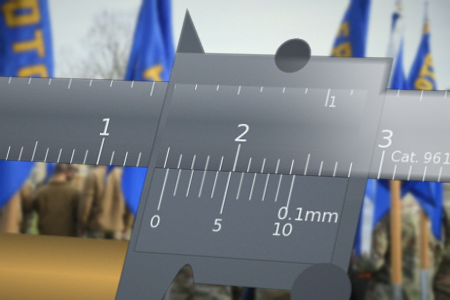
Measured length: 15.3,mm
